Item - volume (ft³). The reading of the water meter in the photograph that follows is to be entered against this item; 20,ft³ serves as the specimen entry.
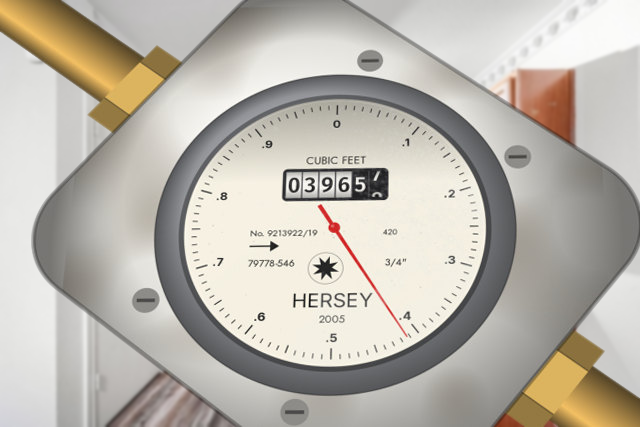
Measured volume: 39657.41,ft³
